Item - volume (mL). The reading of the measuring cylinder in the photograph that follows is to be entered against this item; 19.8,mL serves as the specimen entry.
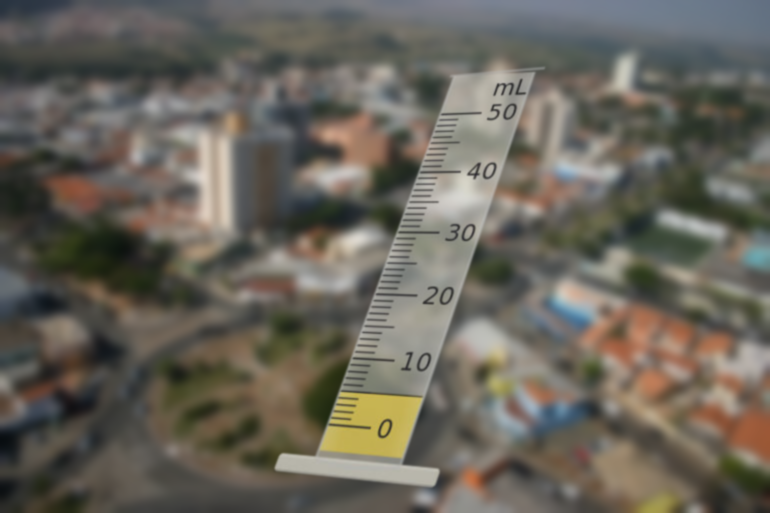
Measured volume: 5,mL
